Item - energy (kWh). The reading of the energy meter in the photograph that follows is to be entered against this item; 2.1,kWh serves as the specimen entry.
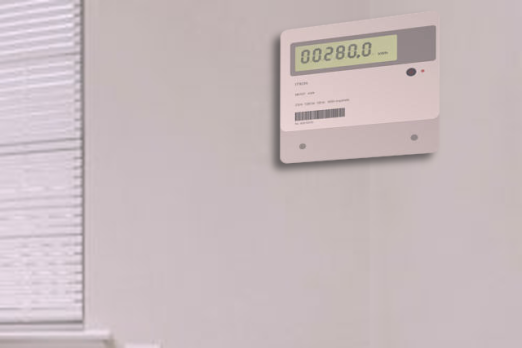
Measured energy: 280.0,kWh
